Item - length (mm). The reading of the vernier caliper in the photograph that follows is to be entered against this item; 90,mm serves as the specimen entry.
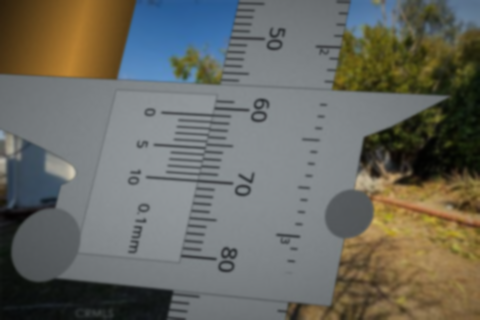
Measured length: 61.0,mm
